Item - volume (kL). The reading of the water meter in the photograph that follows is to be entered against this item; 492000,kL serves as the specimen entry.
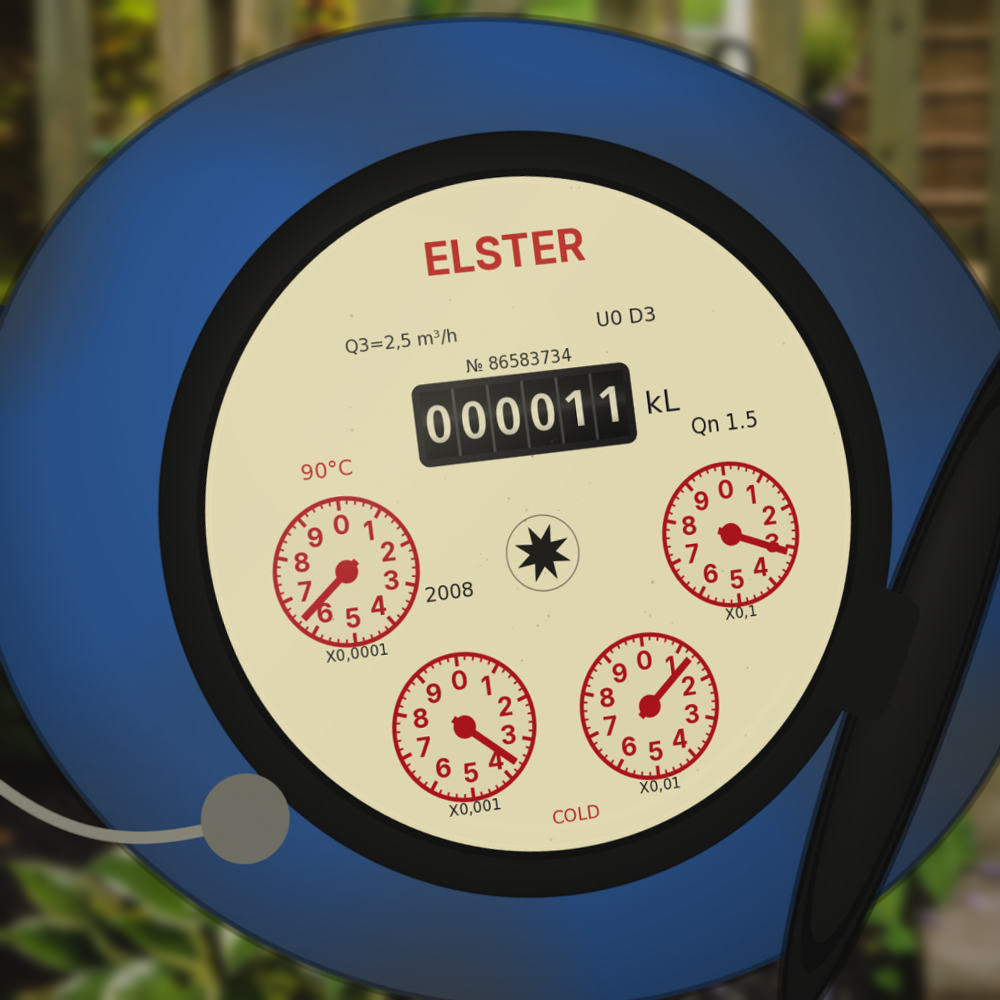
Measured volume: 11.3136,kL
